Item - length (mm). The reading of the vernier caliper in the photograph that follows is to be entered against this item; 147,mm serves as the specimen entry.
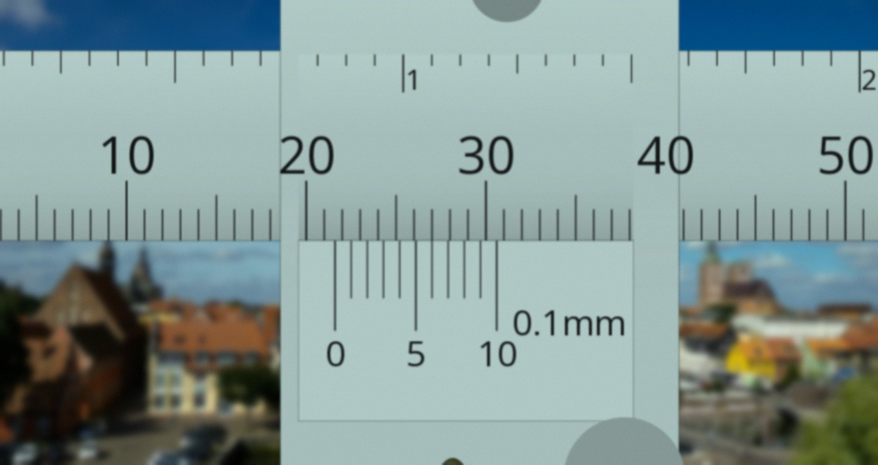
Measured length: 21.6,mm
